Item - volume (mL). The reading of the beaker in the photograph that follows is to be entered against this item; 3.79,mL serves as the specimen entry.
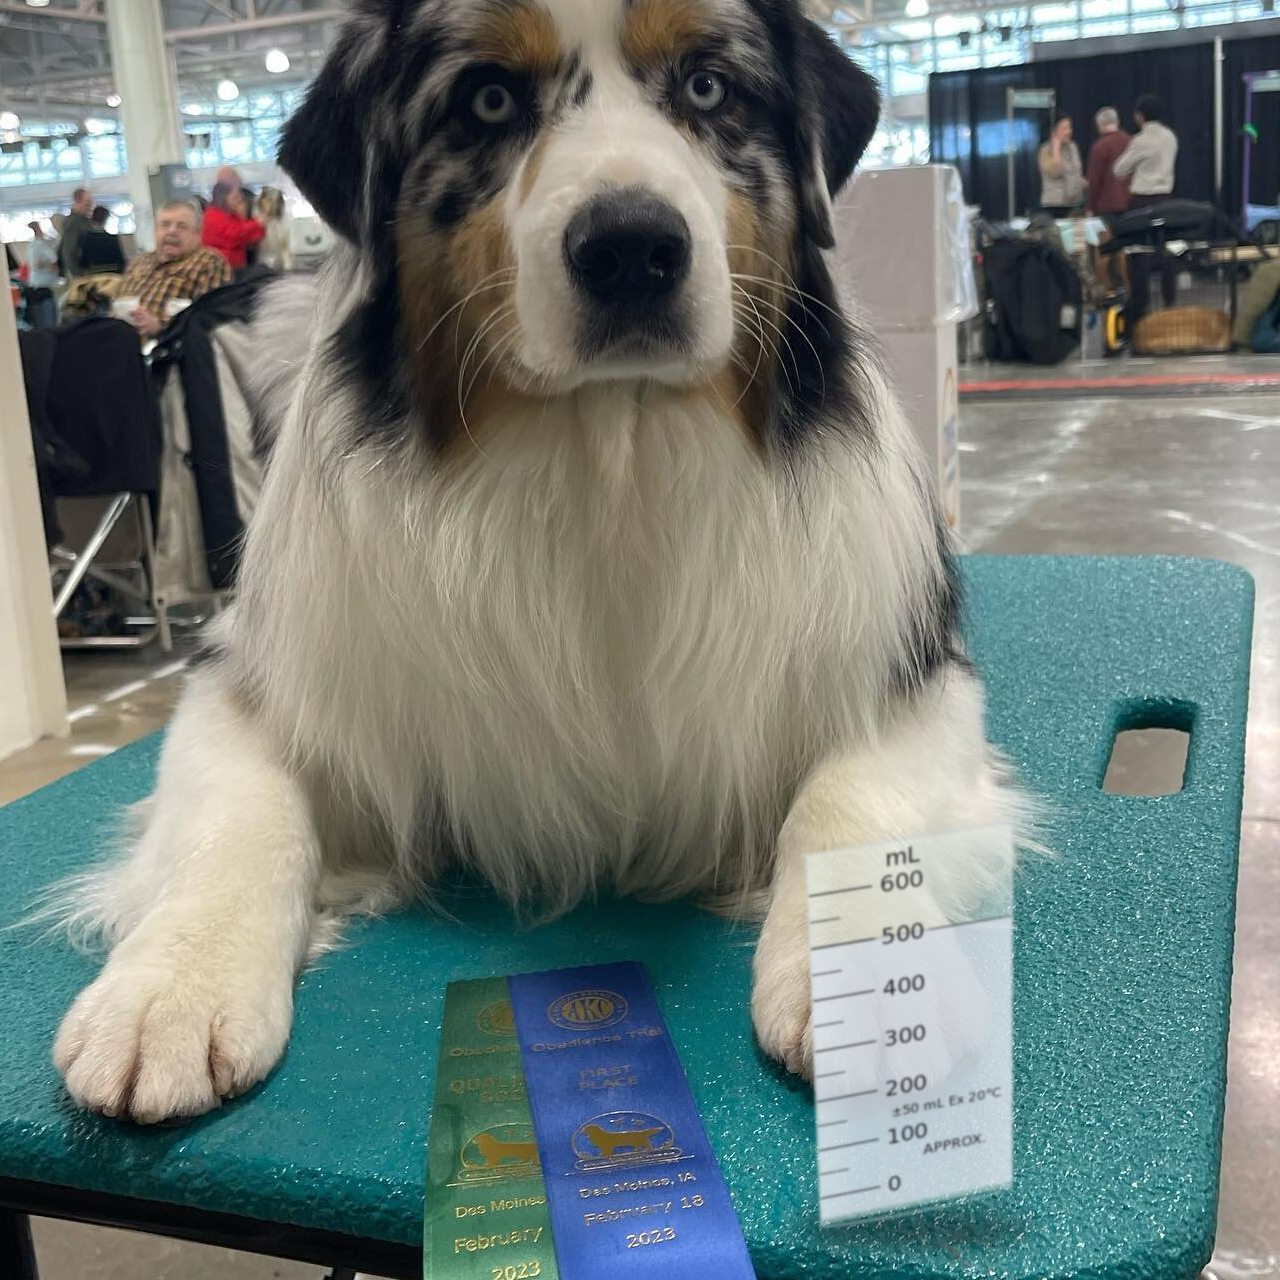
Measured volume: 500,mL
